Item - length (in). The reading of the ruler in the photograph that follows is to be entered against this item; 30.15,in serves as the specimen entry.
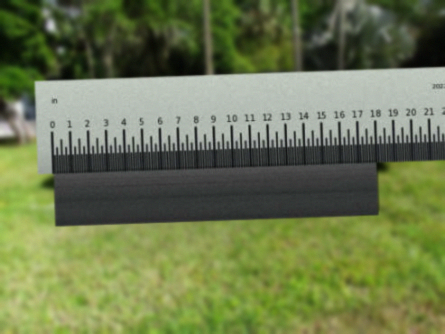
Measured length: 18,in
